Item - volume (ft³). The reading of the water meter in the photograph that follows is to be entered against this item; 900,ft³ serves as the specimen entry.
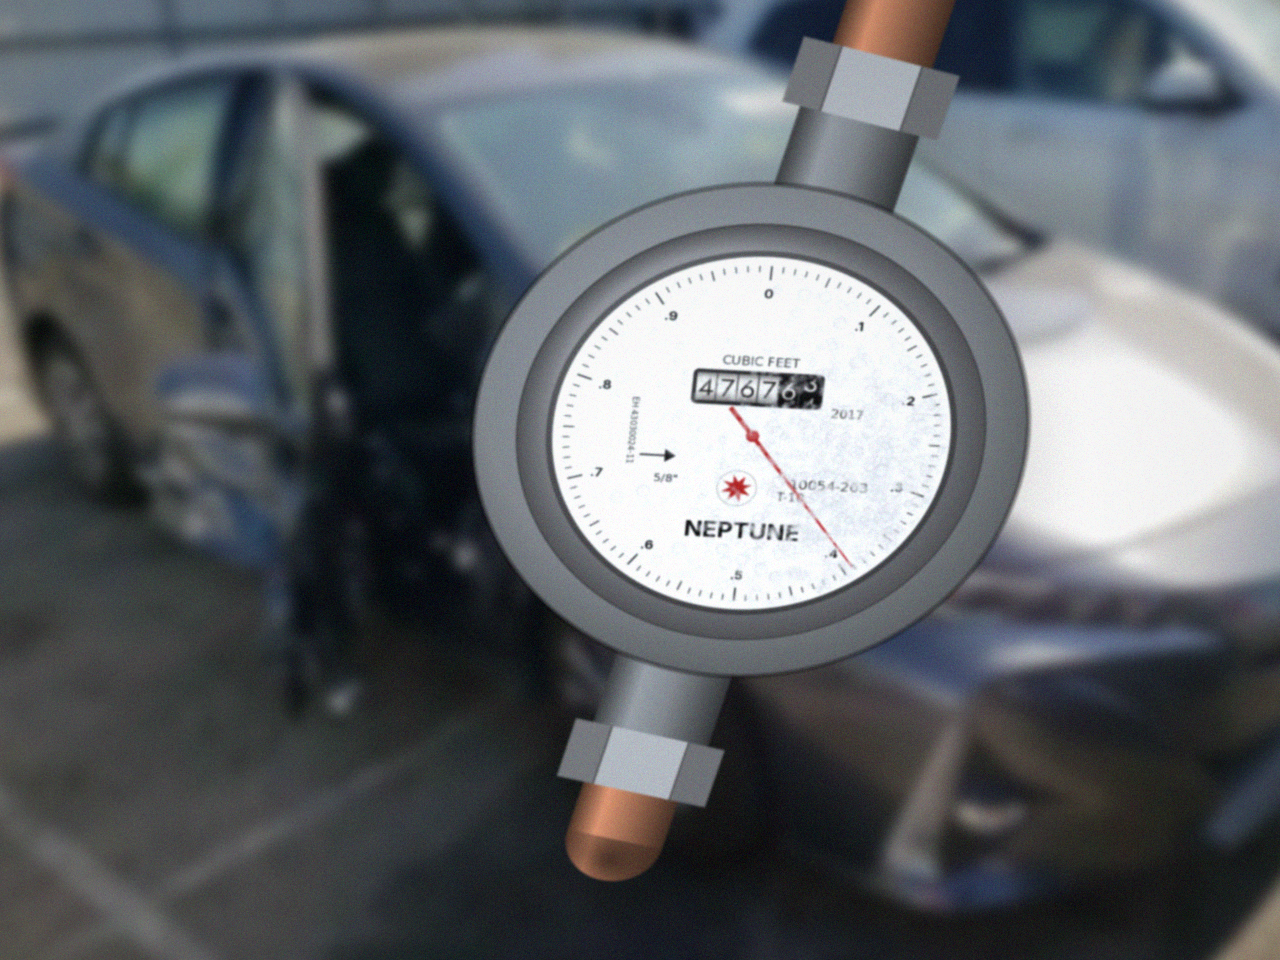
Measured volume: 476763.39,ft³
